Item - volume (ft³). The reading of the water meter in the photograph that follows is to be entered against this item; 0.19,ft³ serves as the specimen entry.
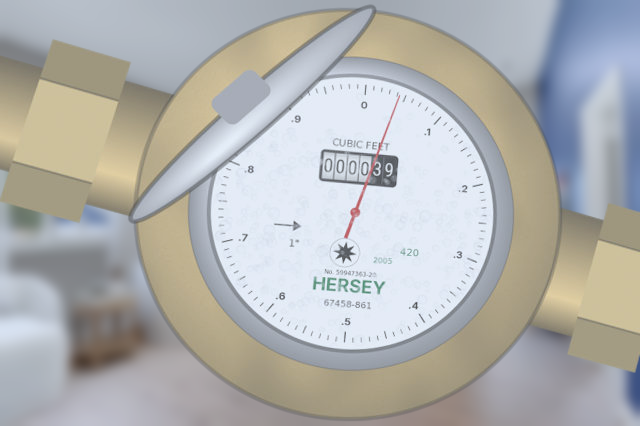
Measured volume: 39.04,ft³
